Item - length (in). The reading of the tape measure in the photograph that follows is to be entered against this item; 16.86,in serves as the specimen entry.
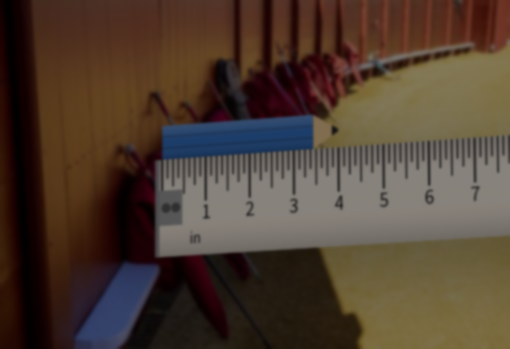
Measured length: 4,in
